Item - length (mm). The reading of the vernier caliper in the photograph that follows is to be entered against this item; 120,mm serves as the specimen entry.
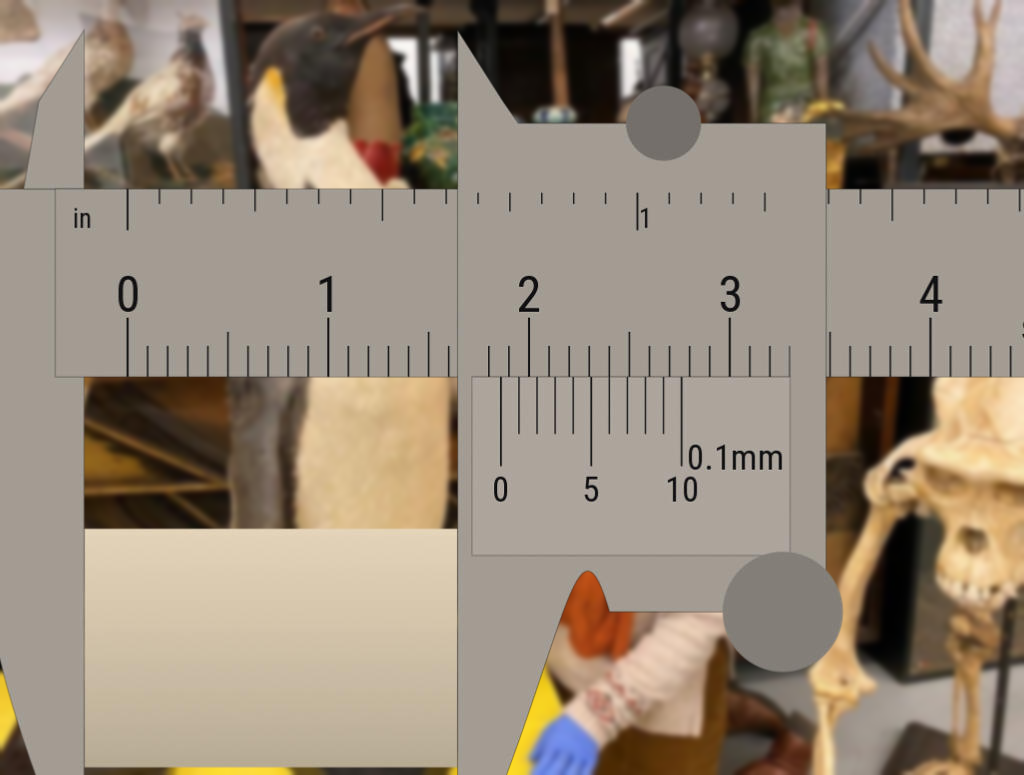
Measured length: 18.6,mm
